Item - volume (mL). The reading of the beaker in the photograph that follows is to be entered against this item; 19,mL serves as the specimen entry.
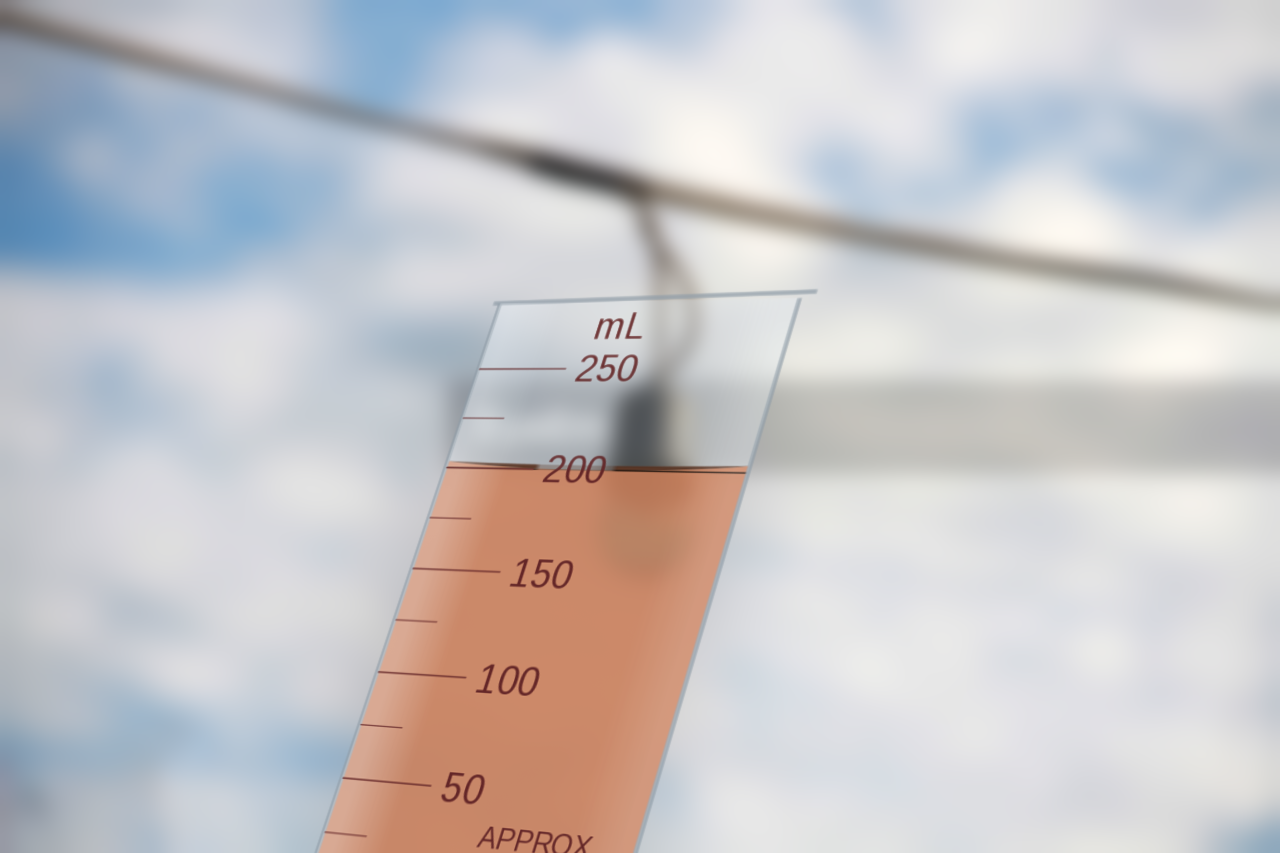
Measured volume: 200,mL
